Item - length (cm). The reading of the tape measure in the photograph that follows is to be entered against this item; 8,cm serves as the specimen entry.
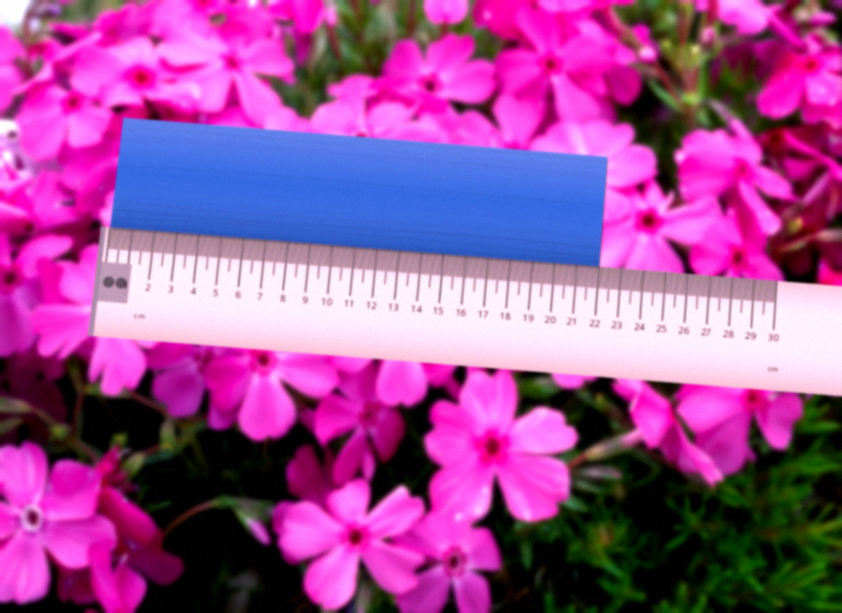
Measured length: 22,cm
